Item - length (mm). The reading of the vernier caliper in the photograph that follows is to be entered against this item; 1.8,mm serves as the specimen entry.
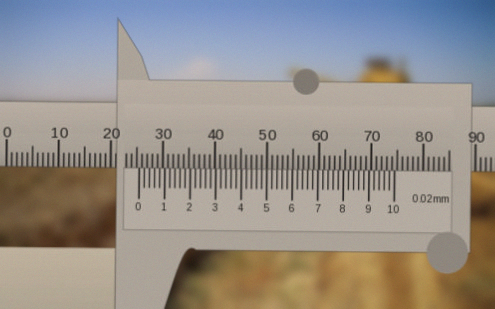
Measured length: 25.5,mm
